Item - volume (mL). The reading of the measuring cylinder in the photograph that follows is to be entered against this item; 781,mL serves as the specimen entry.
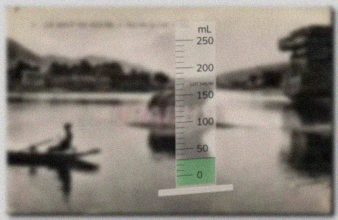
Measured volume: 30,mL
